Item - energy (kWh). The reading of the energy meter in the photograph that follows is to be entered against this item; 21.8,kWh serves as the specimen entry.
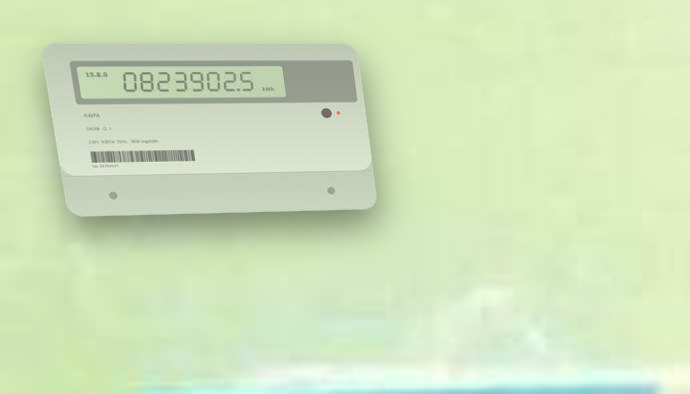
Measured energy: 823902.5,kWh
